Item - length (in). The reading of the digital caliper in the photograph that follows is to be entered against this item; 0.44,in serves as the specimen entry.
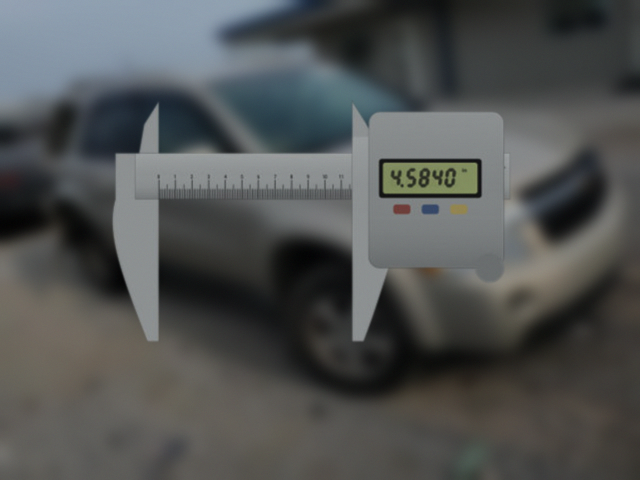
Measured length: 4.5840,in
